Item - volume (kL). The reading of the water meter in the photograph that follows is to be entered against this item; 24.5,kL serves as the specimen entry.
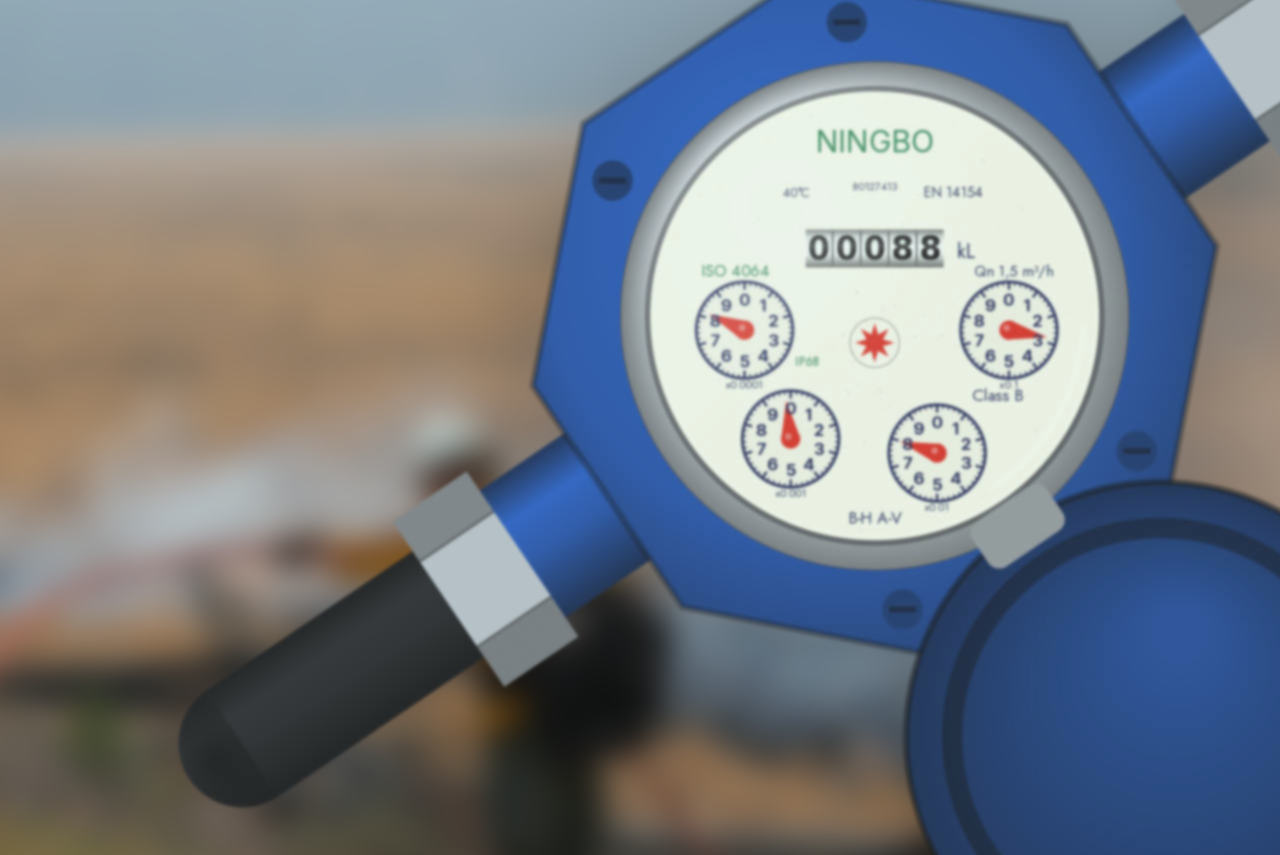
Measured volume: 88.2798,kL
